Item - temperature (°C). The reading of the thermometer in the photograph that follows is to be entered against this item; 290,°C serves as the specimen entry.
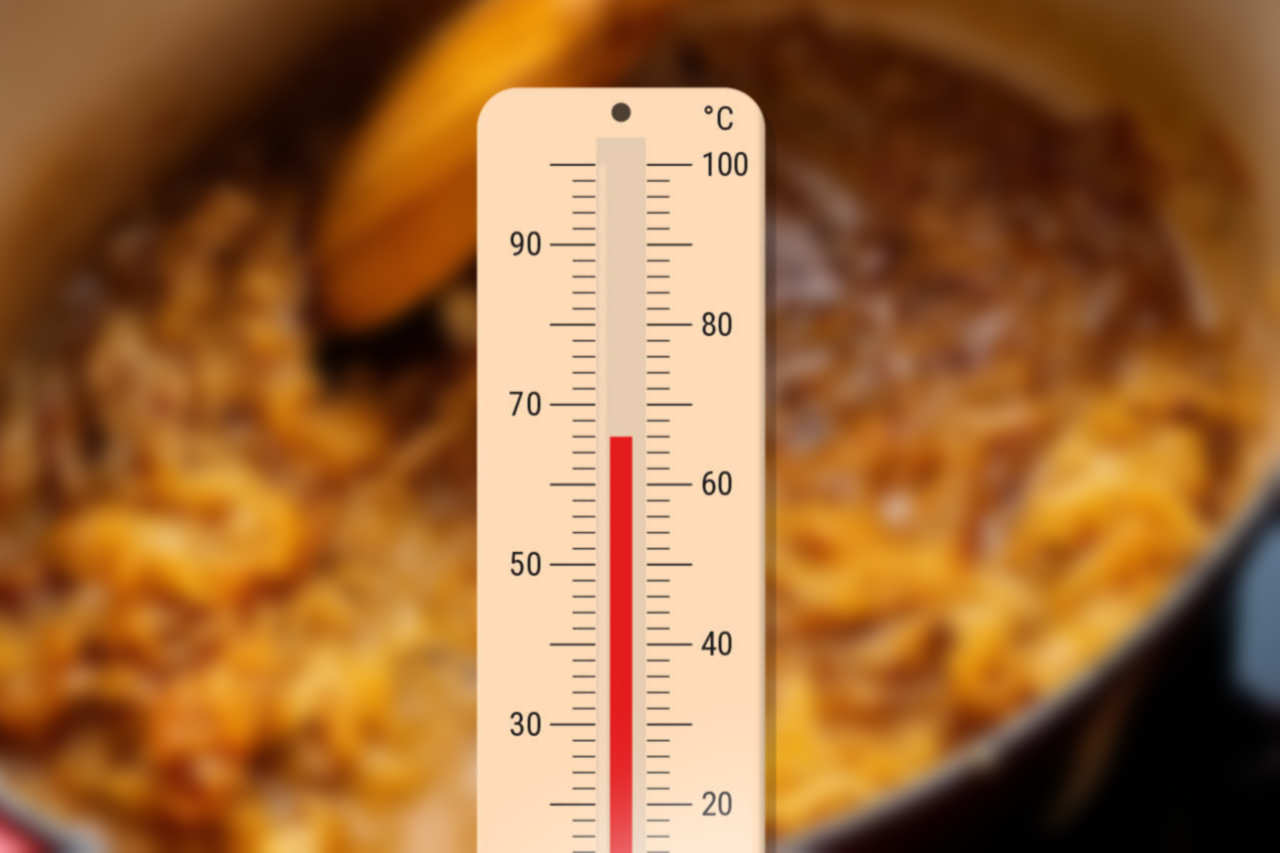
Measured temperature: 66,°C
